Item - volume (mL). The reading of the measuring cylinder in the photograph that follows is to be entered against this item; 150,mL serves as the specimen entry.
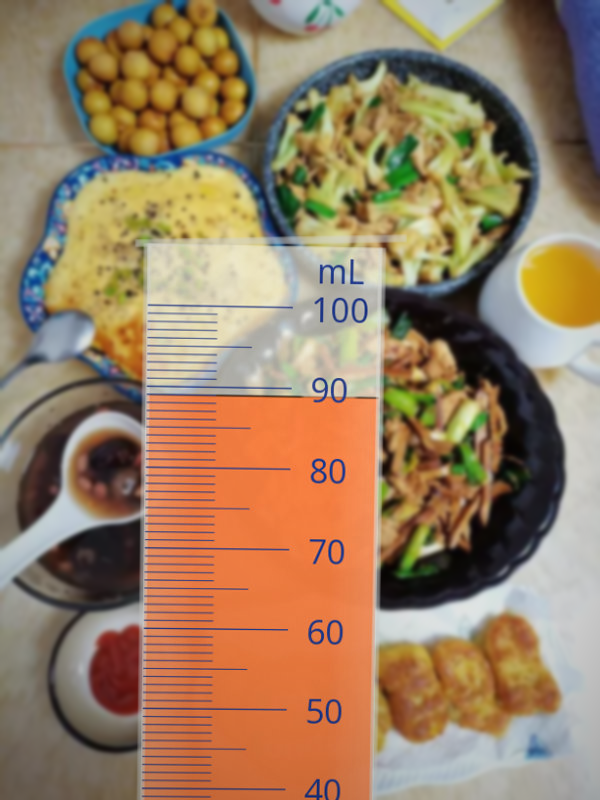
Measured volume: 89,mL
